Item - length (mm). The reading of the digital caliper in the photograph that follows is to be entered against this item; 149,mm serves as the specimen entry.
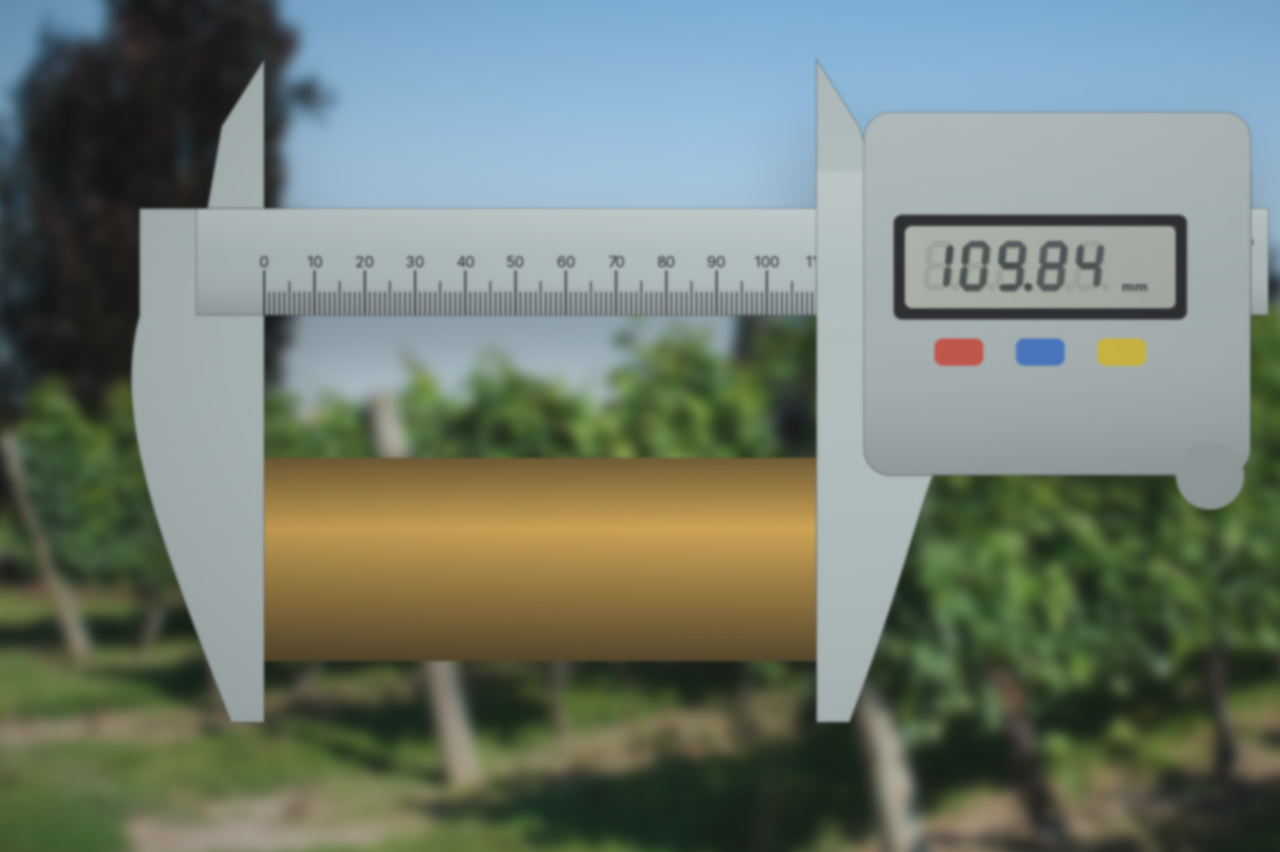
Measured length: 109.84,mm
